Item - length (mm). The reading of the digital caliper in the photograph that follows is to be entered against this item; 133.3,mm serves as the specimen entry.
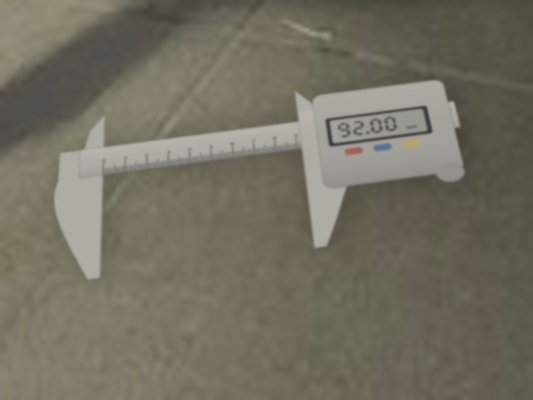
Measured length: 92.00,mm
